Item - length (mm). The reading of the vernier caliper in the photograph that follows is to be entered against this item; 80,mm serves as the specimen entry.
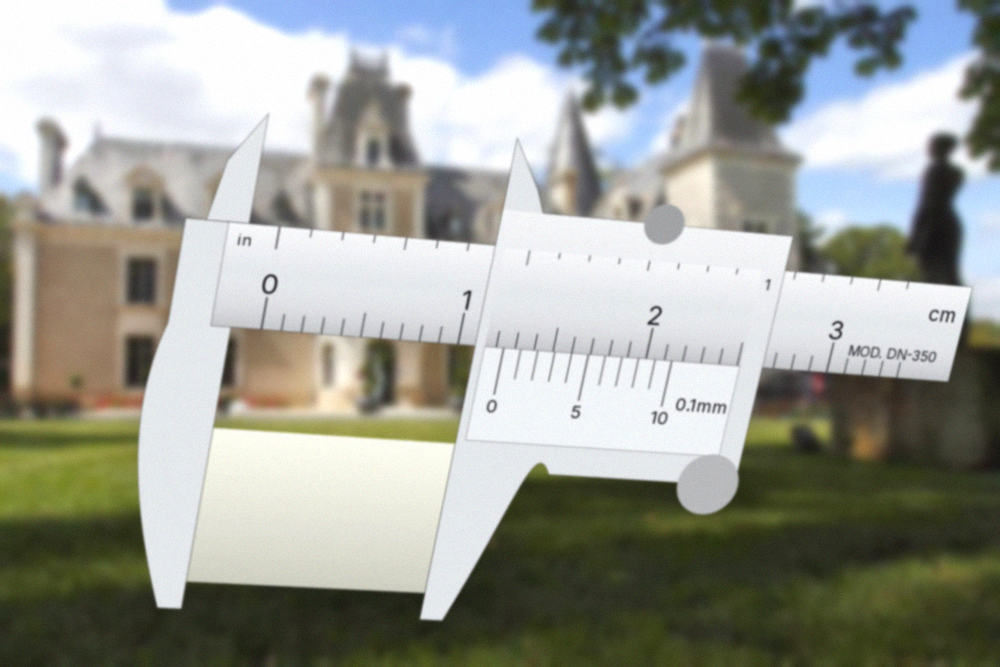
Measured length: 12.4,mm
